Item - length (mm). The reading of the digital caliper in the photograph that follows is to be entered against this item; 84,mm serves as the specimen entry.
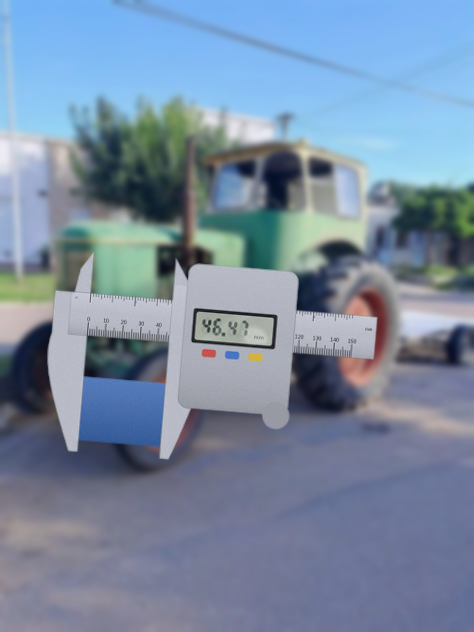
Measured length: 46.47,mm
